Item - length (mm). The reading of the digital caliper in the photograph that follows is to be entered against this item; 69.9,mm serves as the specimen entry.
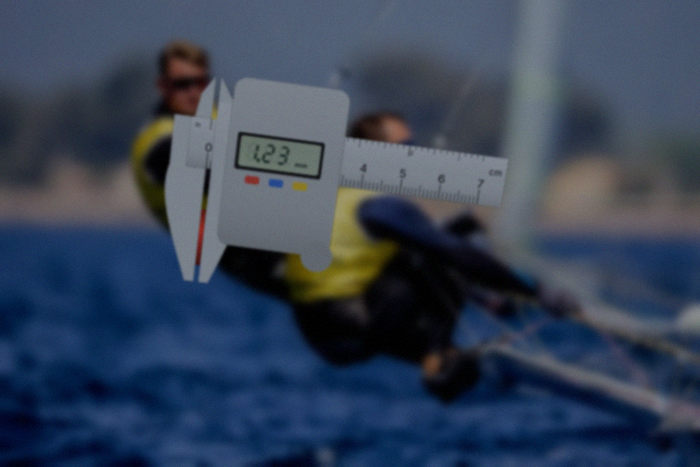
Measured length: 1.23,mm
